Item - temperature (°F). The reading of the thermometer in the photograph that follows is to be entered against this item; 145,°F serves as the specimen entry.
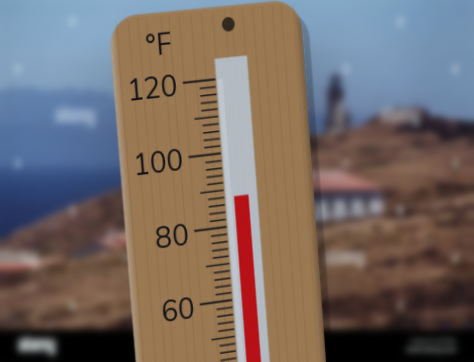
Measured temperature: 88,°F
